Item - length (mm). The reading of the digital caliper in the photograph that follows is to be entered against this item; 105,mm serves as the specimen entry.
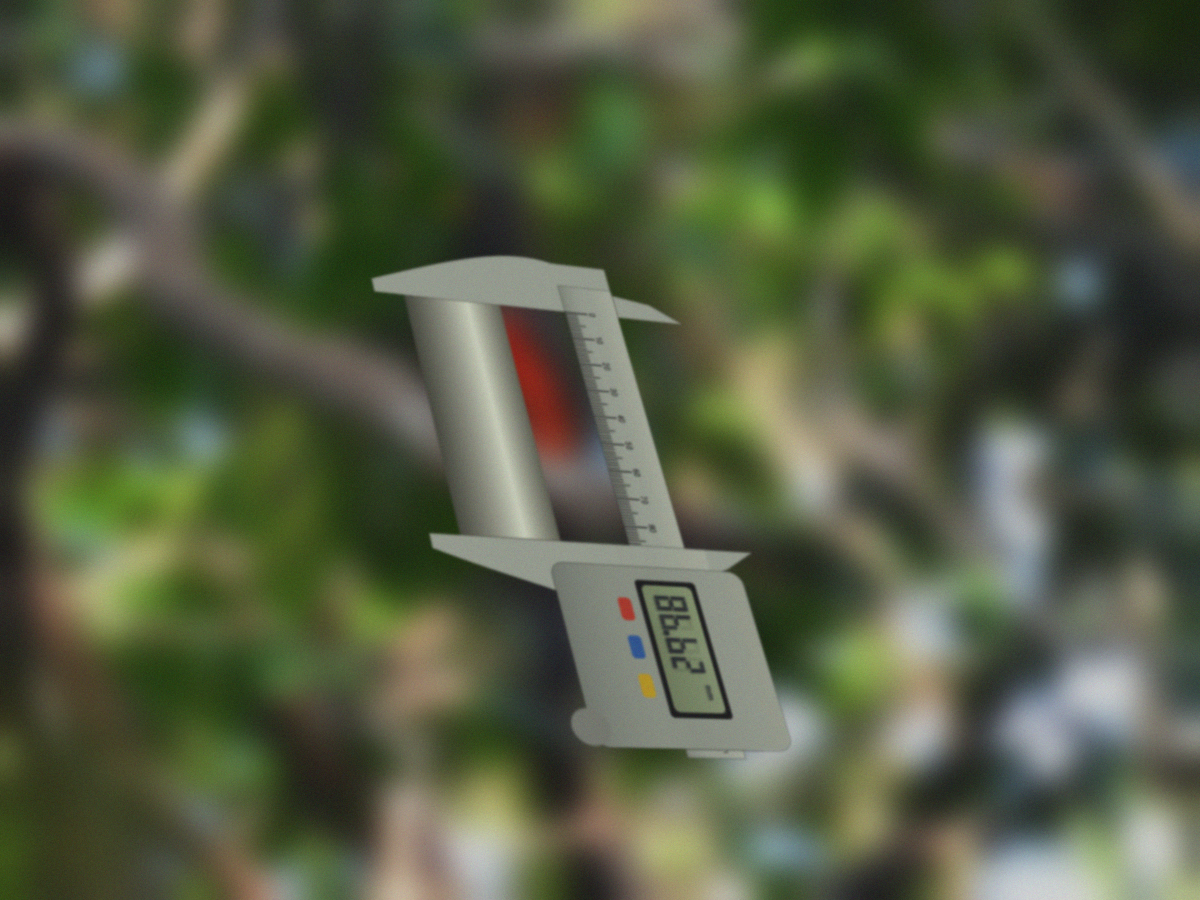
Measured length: 86.62,mm
